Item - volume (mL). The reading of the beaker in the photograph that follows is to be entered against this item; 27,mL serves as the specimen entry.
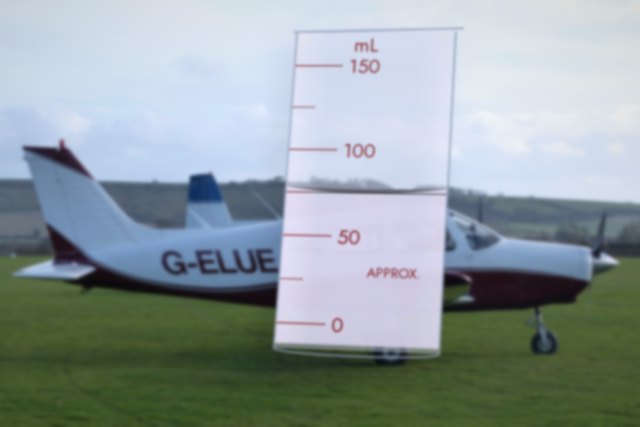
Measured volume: 75,mL
